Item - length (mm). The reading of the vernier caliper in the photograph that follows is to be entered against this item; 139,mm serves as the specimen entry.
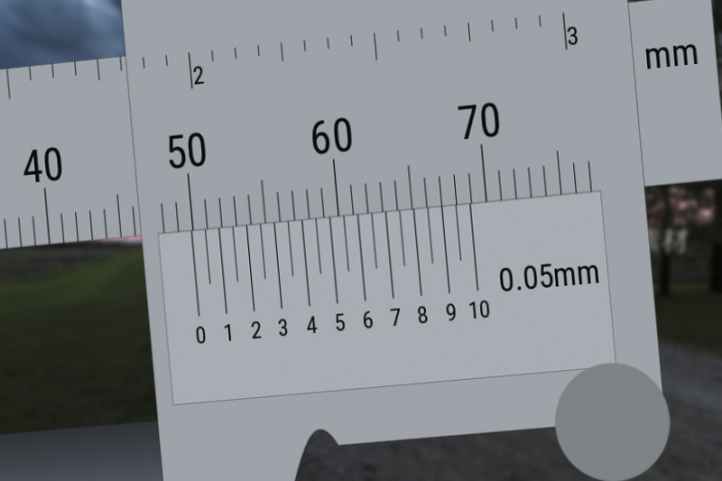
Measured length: 49.9,mm
